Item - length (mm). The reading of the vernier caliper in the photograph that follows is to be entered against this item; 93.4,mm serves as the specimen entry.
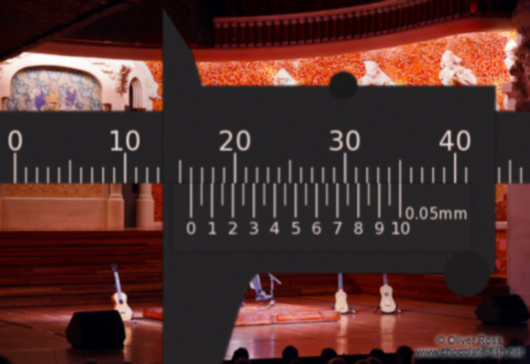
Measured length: 16.0,mm
